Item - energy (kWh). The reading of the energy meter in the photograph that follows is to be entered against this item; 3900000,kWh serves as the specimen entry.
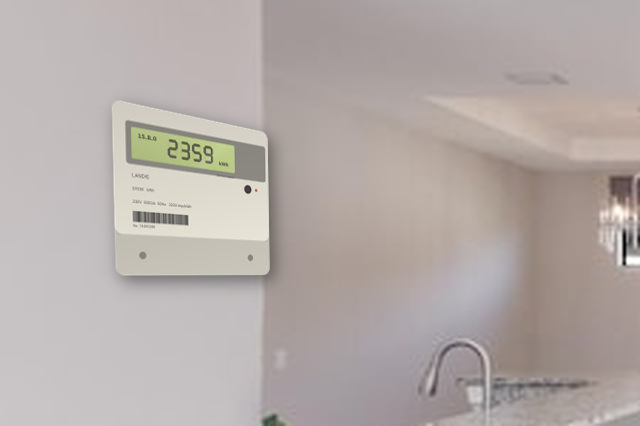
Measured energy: 2359,kWh
